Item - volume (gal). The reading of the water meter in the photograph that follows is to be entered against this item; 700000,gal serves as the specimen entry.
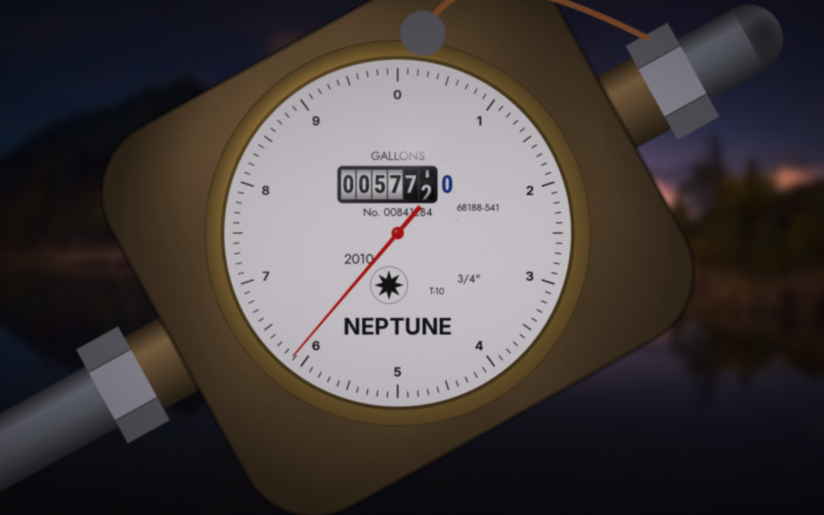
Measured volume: 57716.1,gal
